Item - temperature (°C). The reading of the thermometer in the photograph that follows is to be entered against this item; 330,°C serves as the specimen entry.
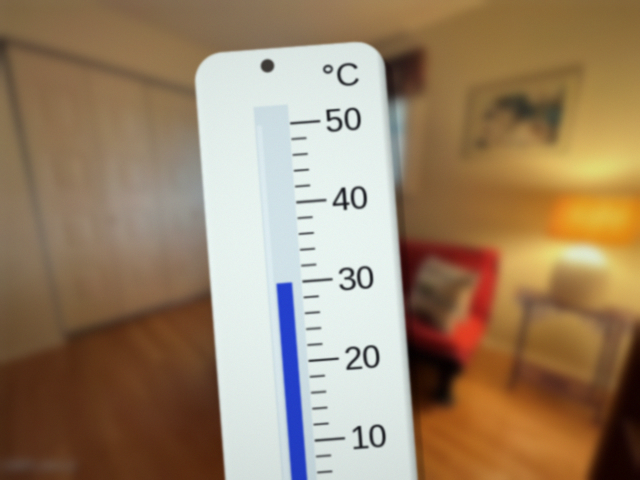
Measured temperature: 30,°C
